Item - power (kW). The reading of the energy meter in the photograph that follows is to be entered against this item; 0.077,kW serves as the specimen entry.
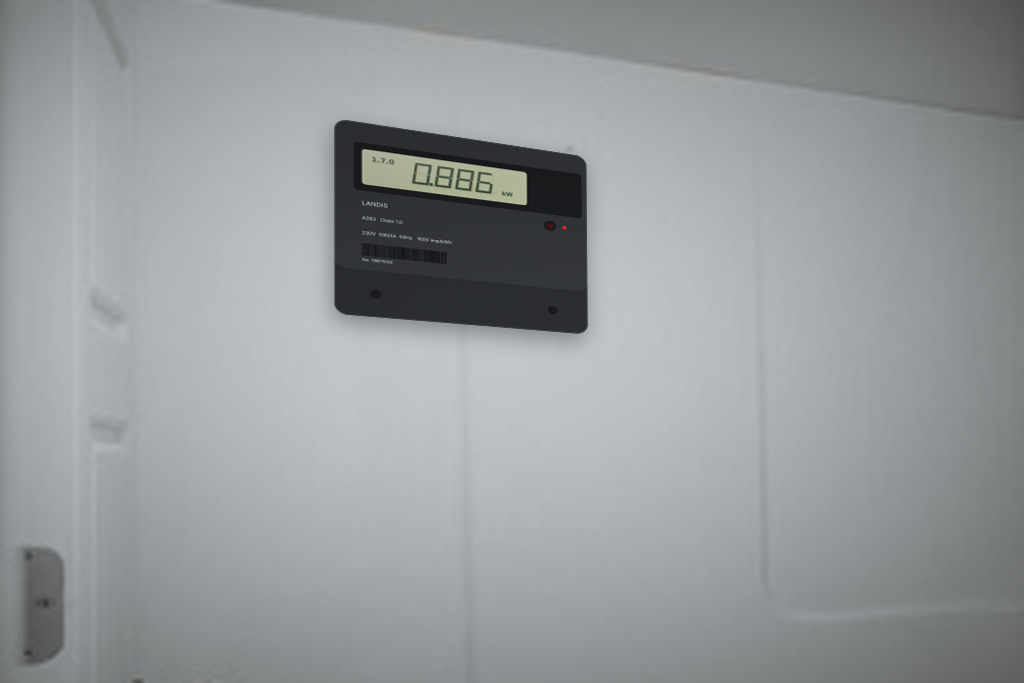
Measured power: 0.886,kW
